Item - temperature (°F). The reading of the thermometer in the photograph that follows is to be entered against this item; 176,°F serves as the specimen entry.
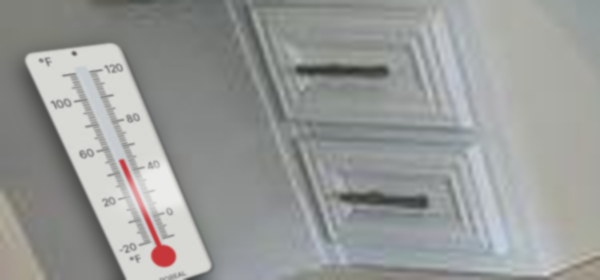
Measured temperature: 50,°F
